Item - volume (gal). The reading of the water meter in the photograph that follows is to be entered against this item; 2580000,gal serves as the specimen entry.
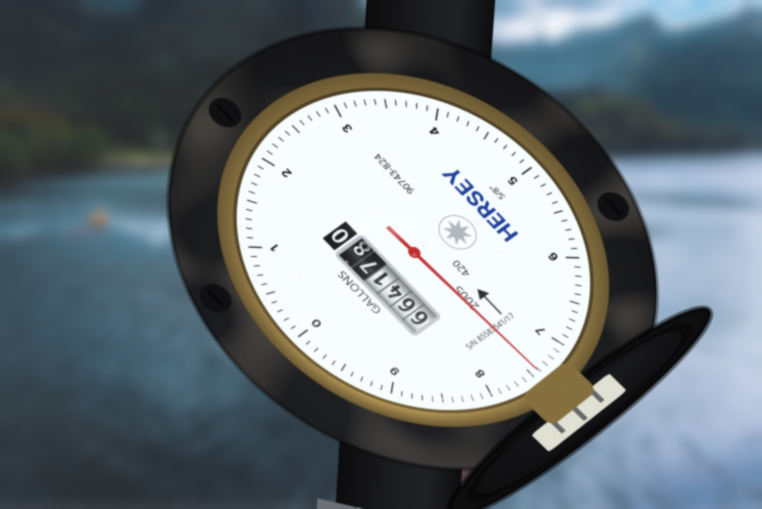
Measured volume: 6641777.4,gal
